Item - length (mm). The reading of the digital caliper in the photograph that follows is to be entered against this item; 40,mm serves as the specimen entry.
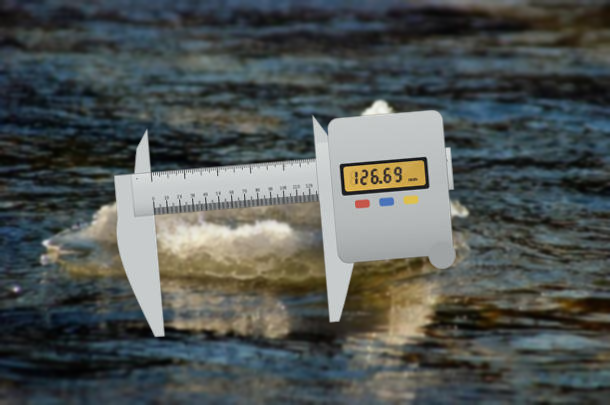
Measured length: 126.69,mm
